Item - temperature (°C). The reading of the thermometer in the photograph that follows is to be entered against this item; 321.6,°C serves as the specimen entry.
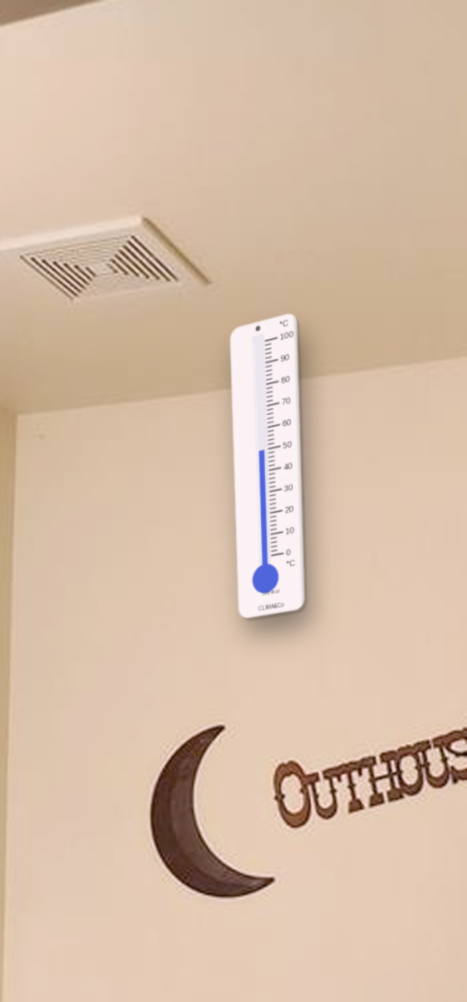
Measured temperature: 50,°C
